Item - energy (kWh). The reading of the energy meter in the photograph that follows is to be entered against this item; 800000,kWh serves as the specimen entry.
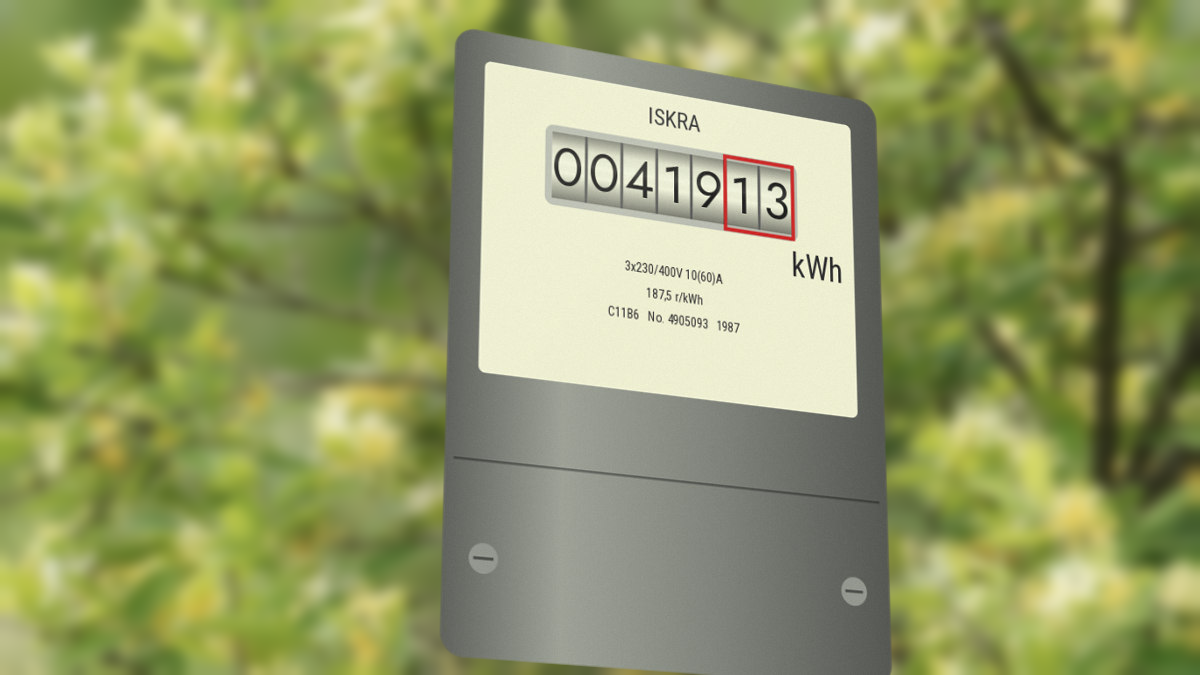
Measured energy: 419.13,kWh
